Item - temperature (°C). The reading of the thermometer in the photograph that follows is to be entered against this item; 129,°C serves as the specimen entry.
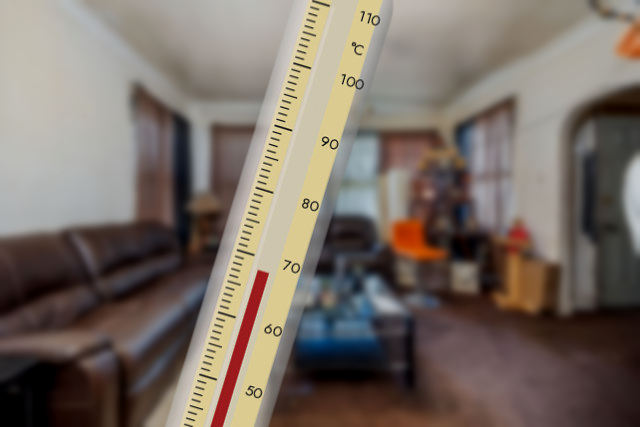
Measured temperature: 68,°C
